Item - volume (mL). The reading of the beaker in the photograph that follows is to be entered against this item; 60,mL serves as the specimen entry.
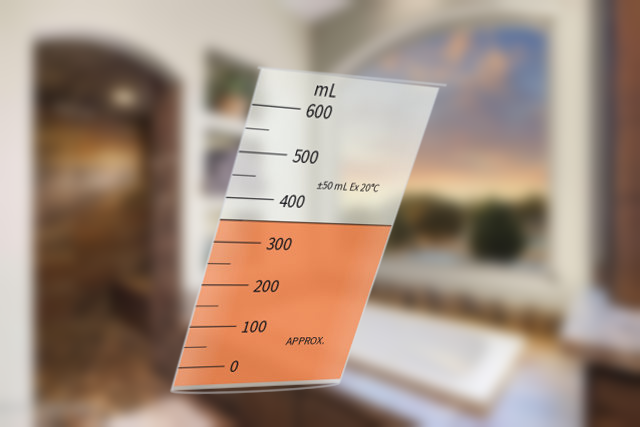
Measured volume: 350,mL
